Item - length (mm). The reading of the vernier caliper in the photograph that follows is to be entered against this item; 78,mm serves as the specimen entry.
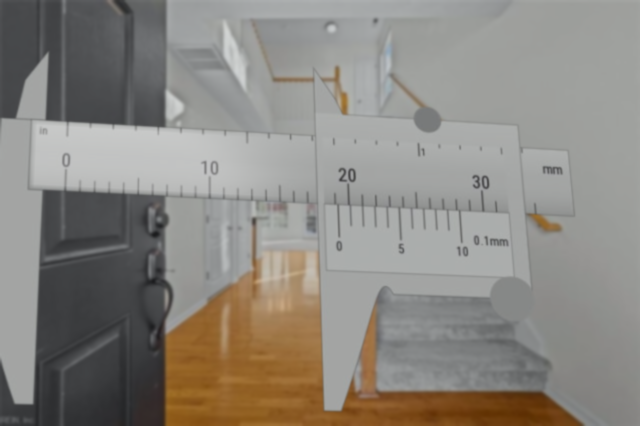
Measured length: 19.2,mm
